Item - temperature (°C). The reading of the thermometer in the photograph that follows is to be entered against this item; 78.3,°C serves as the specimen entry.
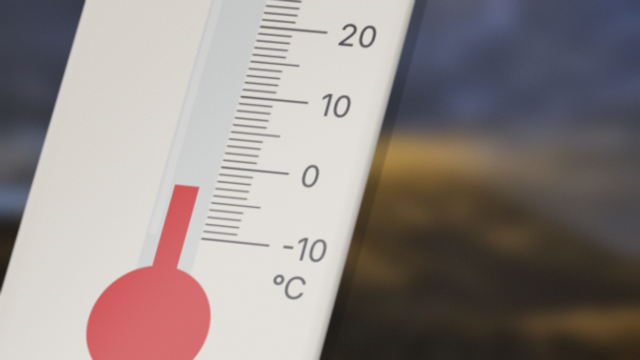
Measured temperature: -3,°C
